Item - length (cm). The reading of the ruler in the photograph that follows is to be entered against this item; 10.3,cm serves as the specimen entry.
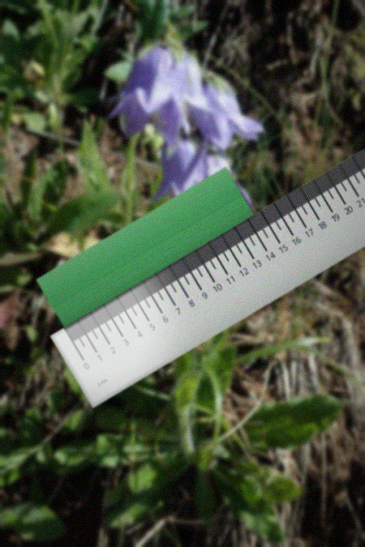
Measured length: 14.5,cm
